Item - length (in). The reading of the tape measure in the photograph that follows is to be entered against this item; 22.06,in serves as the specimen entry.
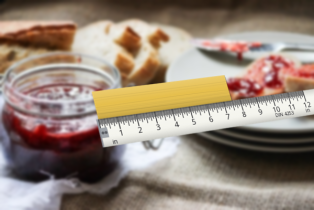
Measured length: 7.5,in
